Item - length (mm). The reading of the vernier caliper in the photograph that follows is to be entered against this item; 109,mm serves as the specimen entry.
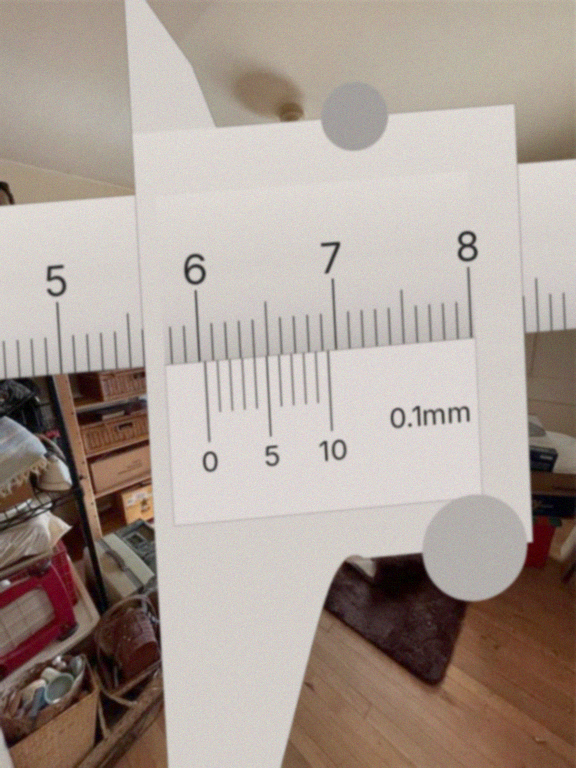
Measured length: 60.4,mm
